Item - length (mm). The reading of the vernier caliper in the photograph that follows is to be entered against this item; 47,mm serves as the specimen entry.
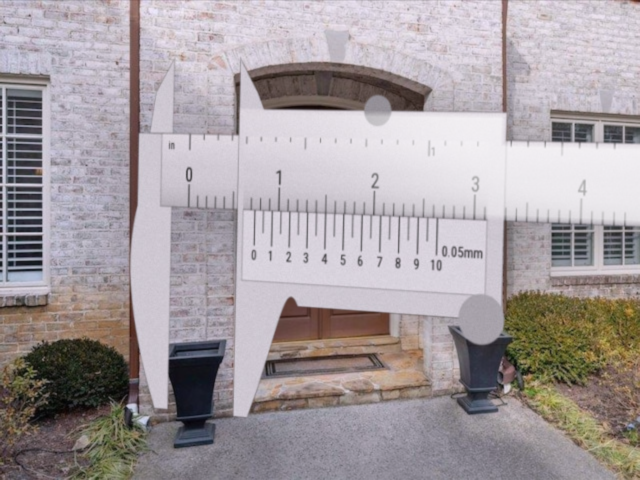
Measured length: 7.4,mm
